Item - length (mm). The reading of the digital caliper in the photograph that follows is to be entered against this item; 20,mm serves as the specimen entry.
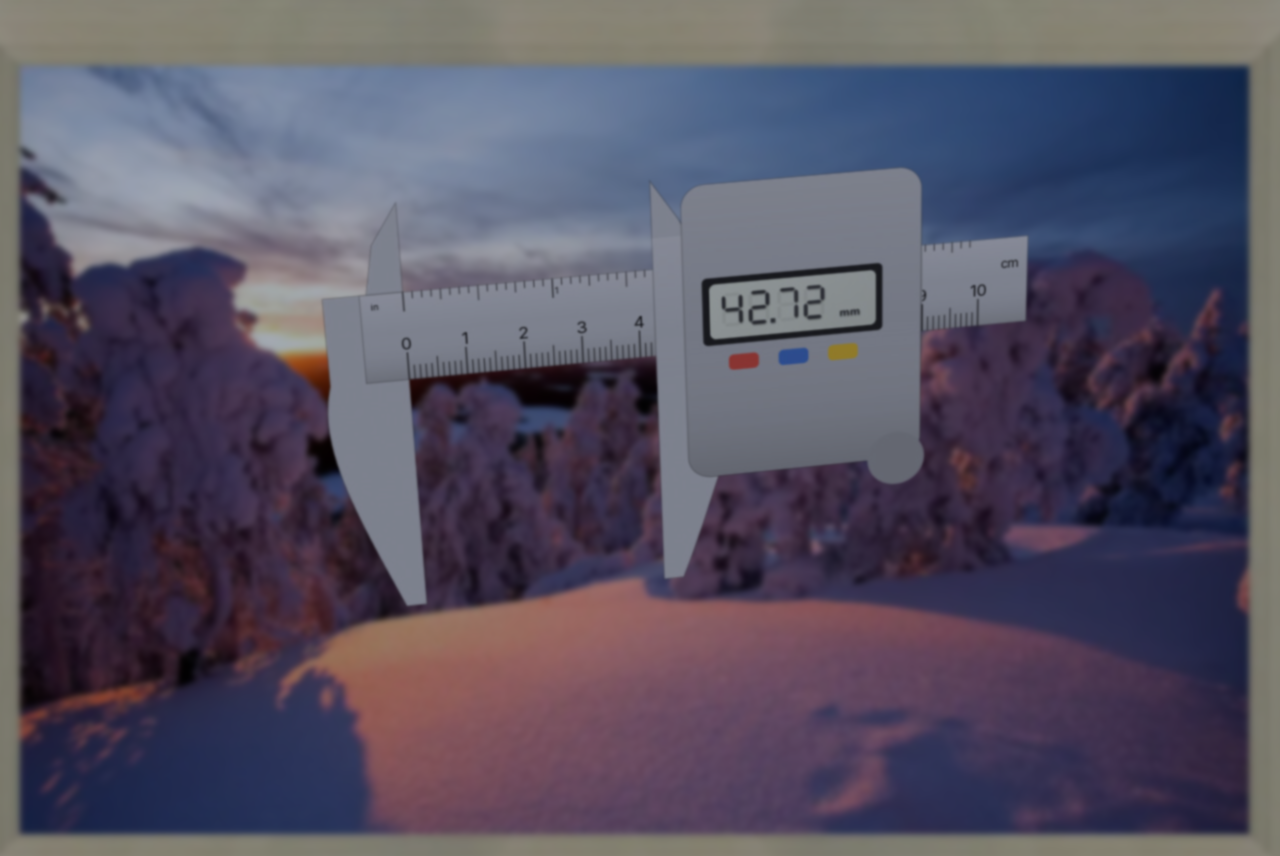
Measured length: 42.72,mm
